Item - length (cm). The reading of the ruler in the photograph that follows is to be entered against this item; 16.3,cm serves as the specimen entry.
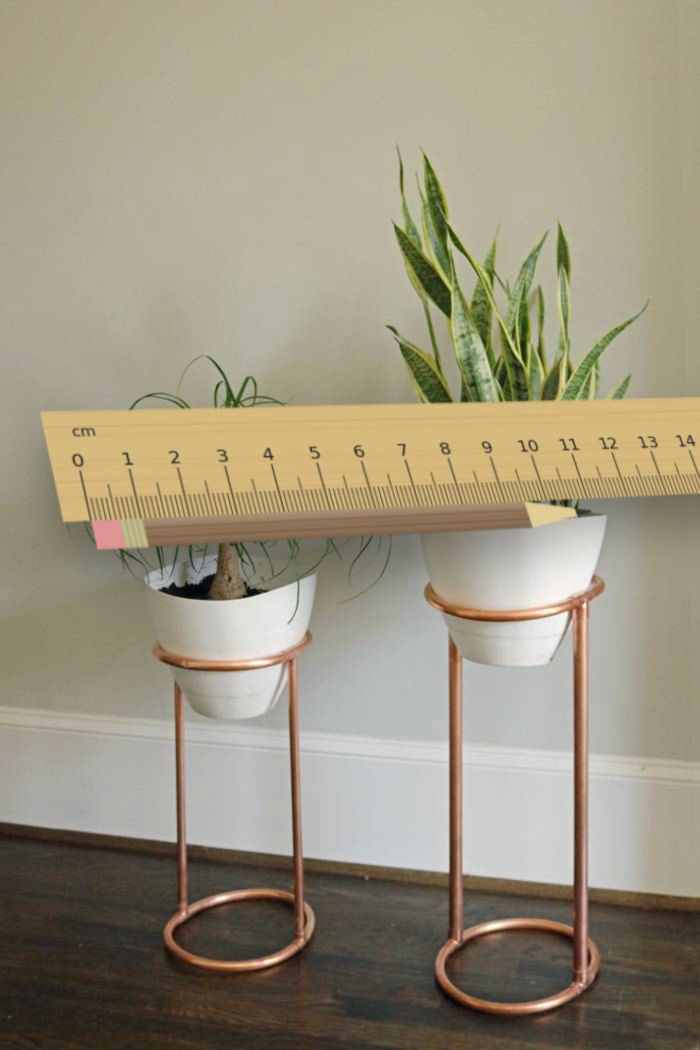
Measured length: 11,cm
